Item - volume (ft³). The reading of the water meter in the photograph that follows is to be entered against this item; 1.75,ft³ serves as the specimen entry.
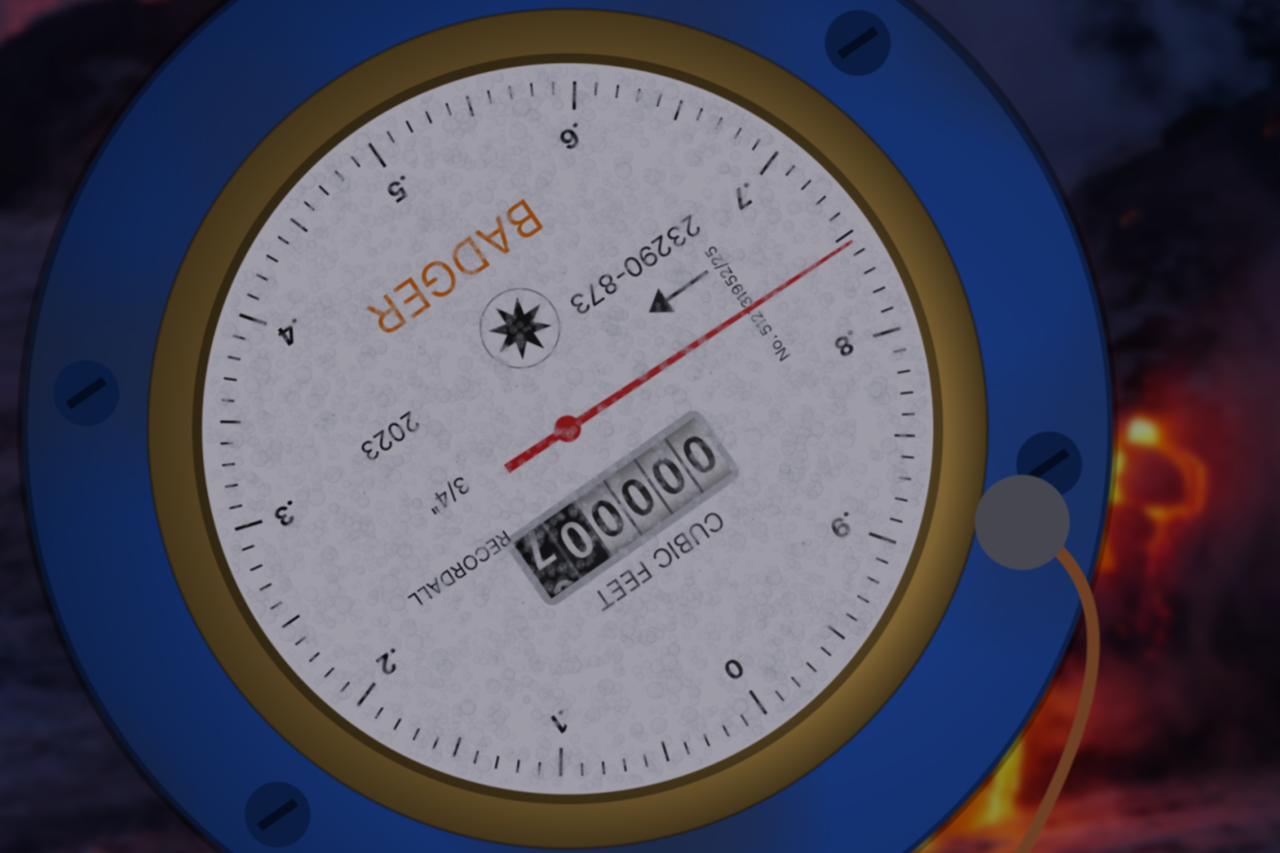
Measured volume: 6.75,ft³
